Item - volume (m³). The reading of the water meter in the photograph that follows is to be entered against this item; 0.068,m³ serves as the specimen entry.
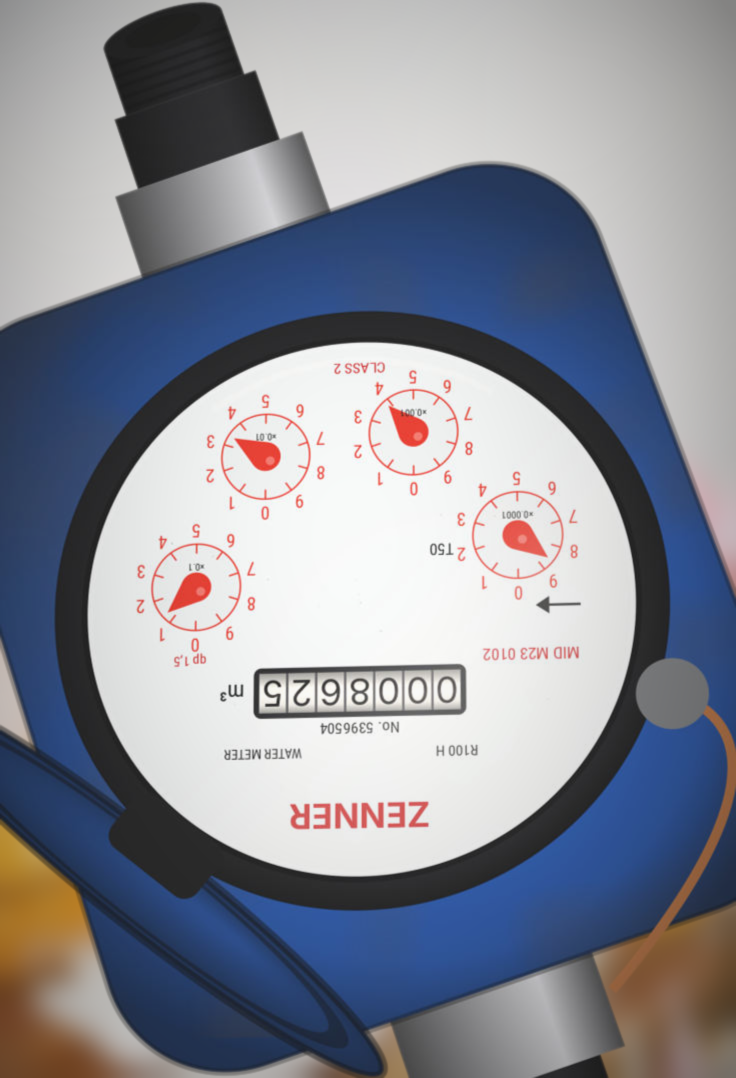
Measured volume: 8625.1338,m³
